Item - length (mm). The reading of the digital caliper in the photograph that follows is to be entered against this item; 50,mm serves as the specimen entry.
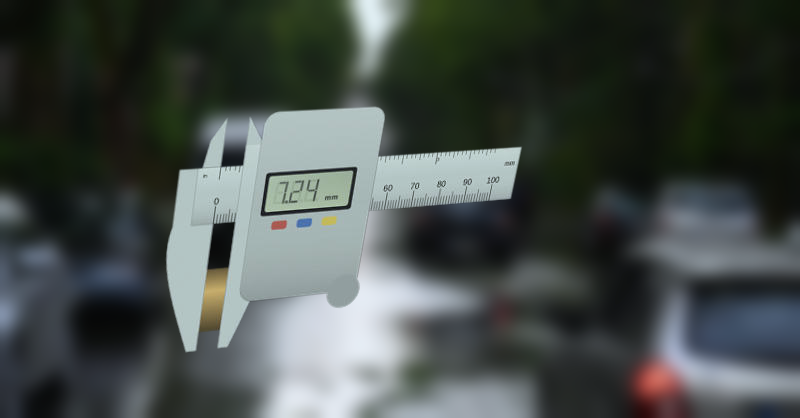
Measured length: 7.24,mm
